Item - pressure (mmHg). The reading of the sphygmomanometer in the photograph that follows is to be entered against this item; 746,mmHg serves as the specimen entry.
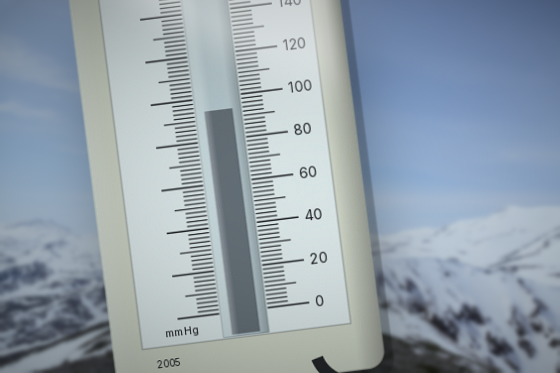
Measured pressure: 94,mmHg
